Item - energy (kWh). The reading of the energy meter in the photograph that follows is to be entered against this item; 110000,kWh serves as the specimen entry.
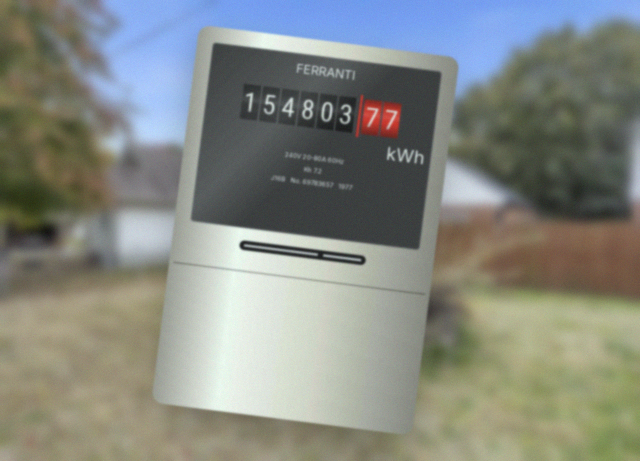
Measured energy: 154803.77,kWh
